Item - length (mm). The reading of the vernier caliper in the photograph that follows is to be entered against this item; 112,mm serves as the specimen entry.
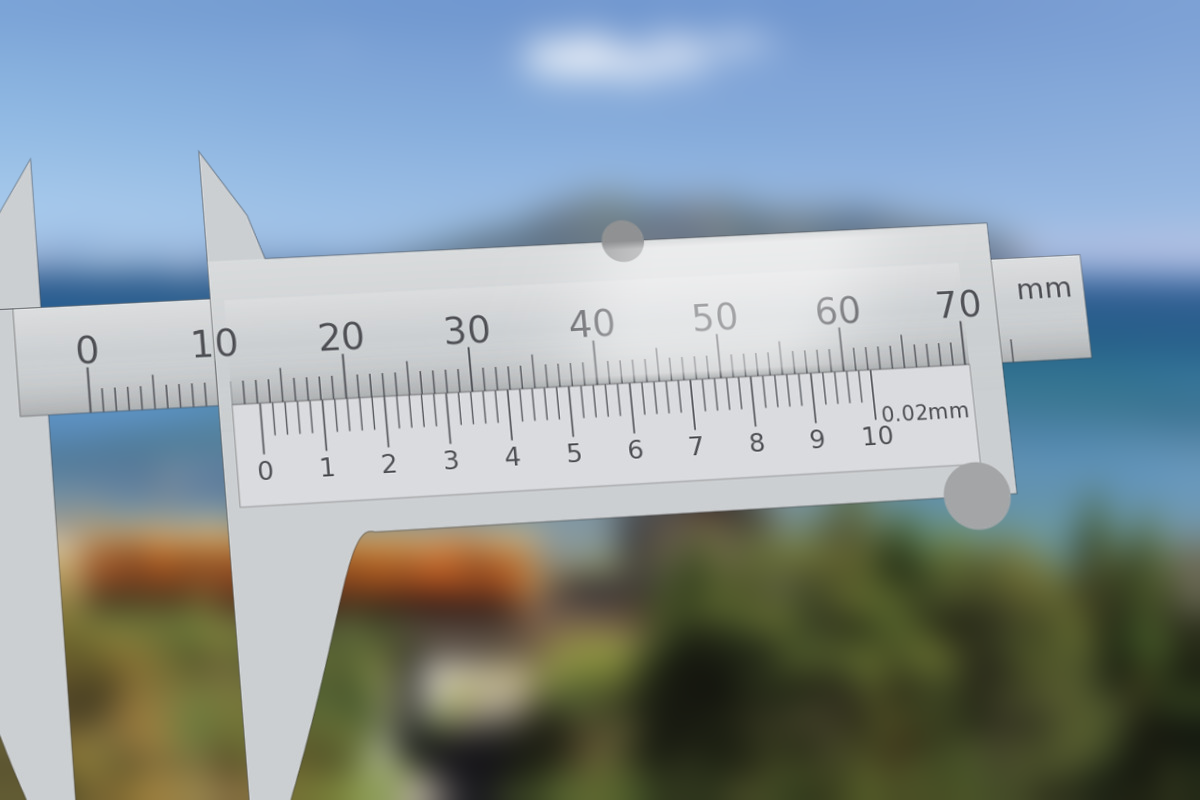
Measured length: 13.2,mm
